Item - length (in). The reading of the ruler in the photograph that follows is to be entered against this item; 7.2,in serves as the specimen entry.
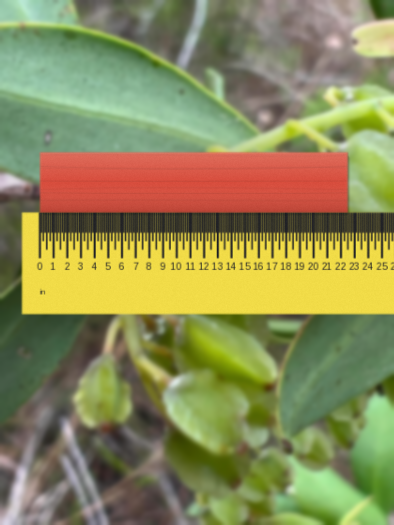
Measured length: 22.5,in
